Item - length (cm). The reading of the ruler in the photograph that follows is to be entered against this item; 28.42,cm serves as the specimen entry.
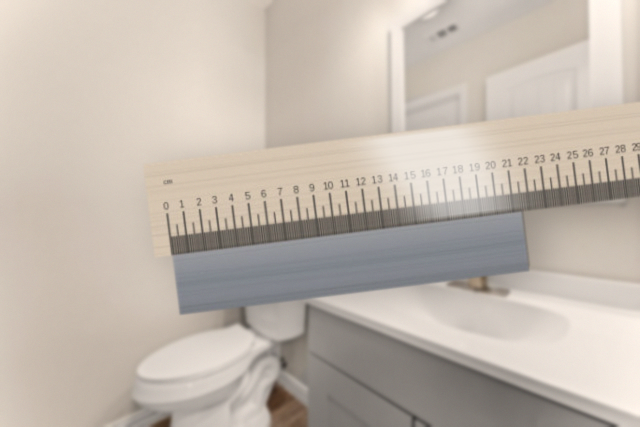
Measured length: 21.5,cm
